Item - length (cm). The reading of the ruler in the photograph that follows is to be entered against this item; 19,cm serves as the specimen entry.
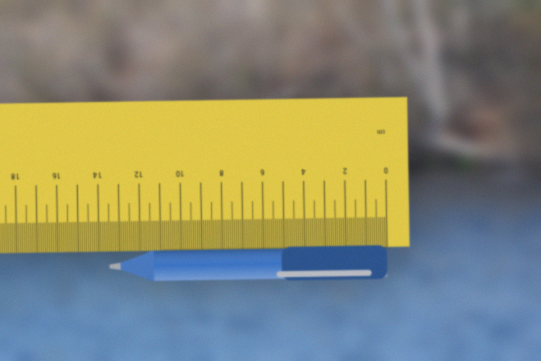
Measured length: 13.5,cm
